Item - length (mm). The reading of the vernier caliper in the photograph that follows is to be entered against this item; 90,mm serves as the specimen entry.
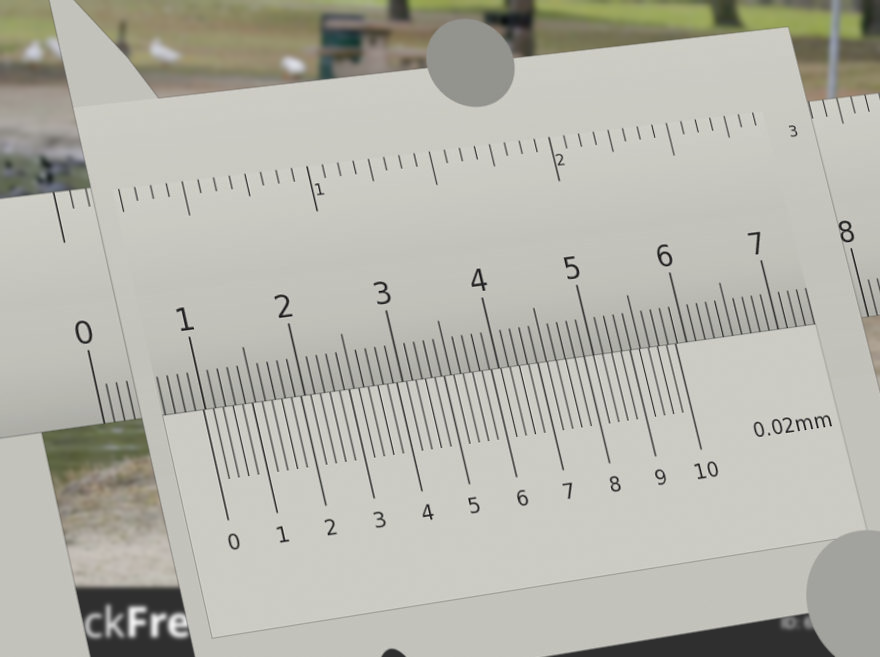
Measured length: 9.8,mm
